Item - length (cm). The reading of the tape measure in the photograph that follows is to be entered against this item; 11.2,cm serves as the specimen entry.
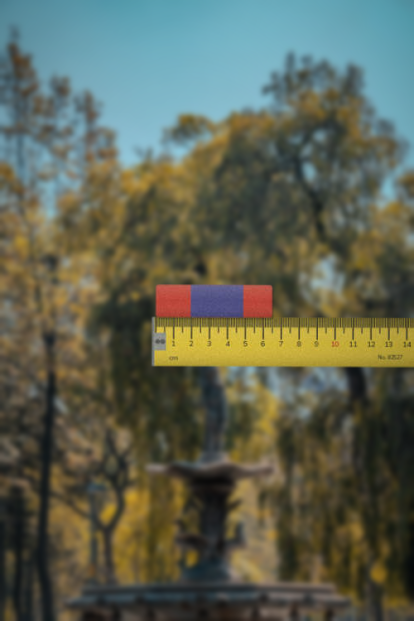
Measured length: 6.5,cm
